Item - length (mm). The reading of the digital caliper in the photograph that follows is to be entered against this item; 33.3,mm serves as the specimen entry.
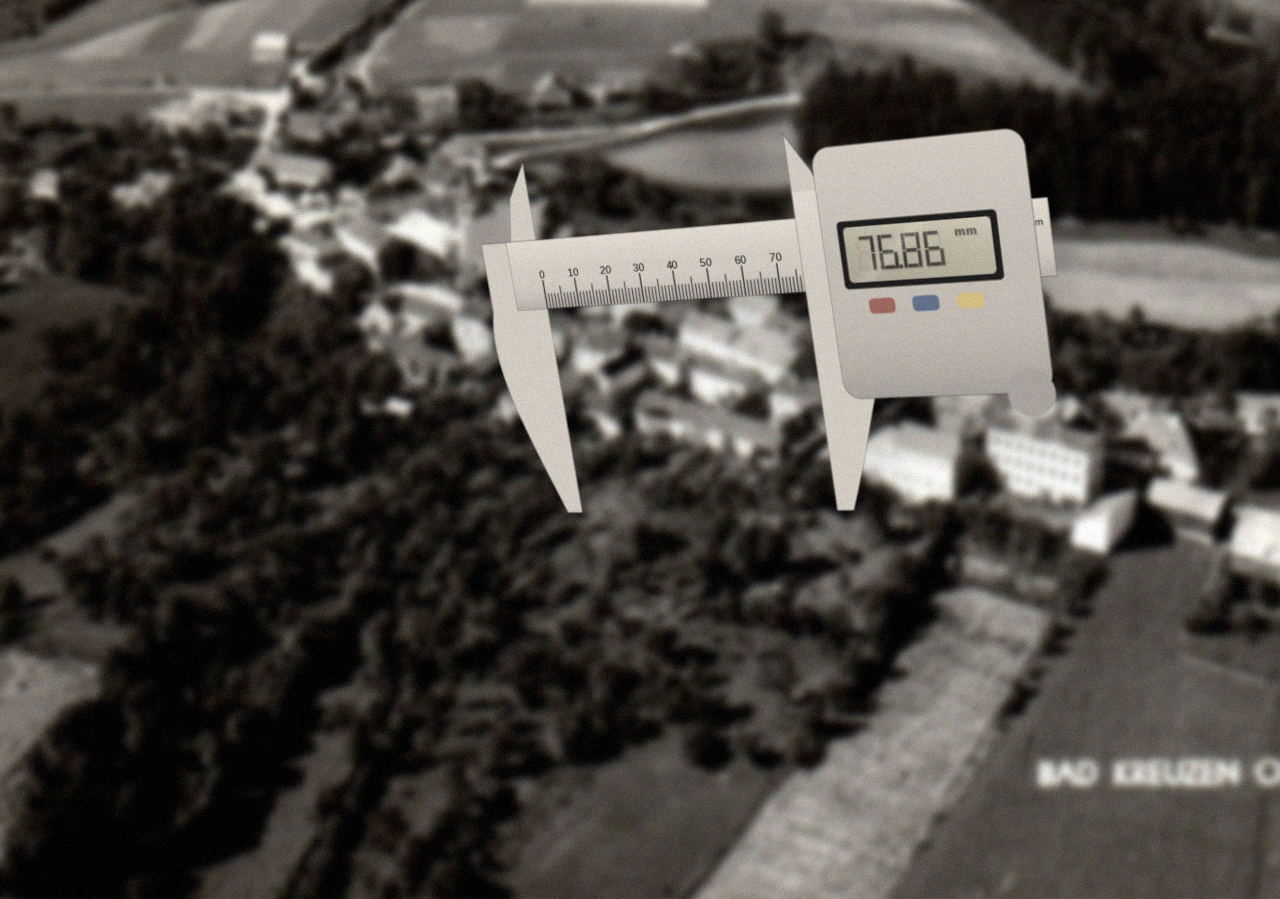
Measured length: 76.86,mm
